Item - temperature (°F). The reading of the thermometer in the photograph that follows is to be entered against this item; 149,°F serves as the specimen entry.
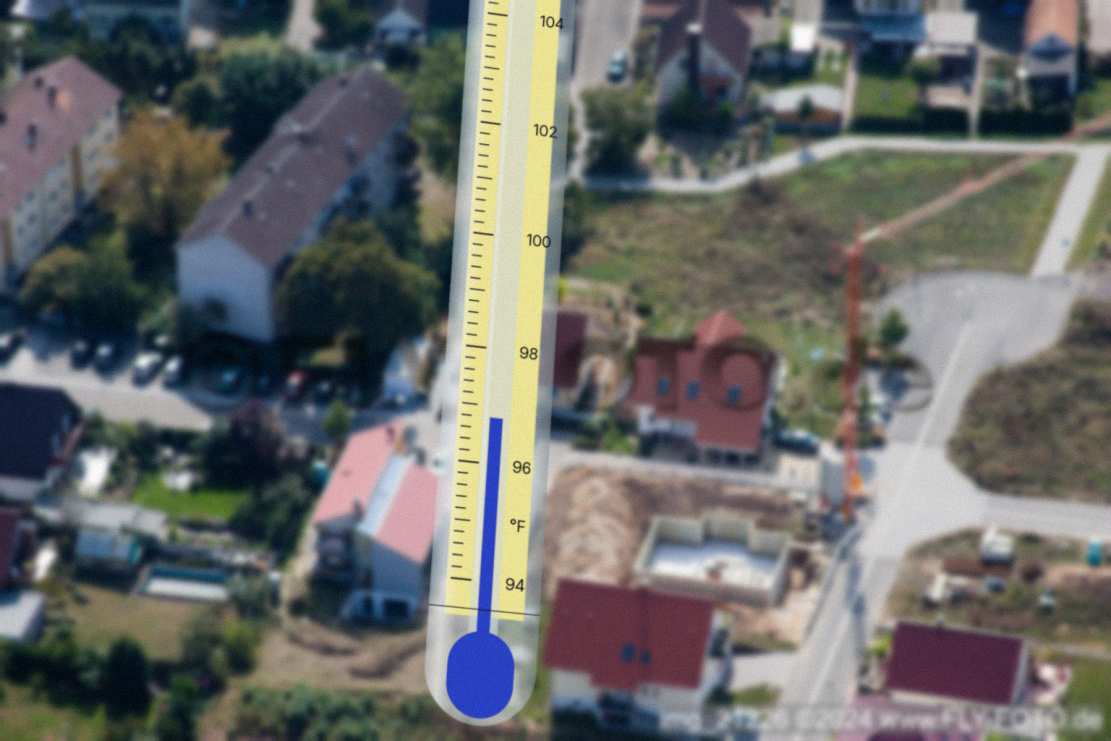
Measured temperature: 96.8,°F
